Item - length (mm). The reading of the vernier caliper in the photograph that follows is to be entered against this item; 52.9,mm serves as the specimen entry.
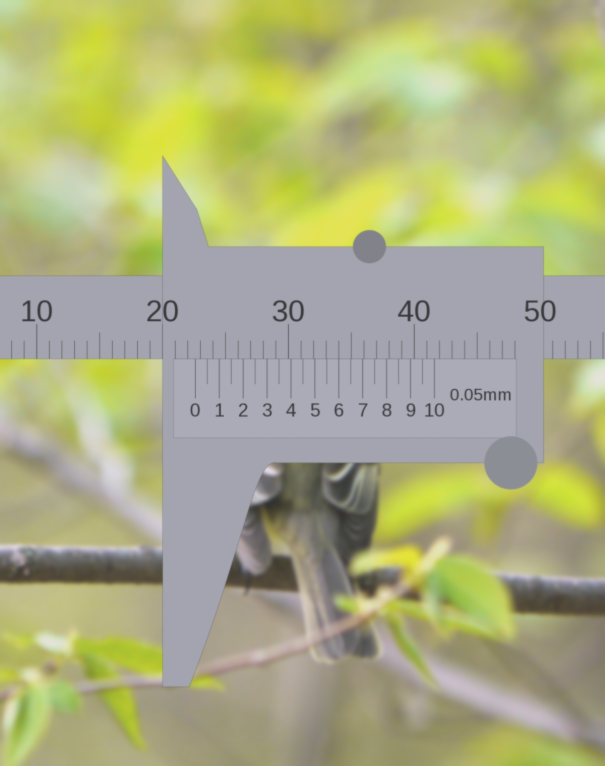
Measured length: 22.6,mm
